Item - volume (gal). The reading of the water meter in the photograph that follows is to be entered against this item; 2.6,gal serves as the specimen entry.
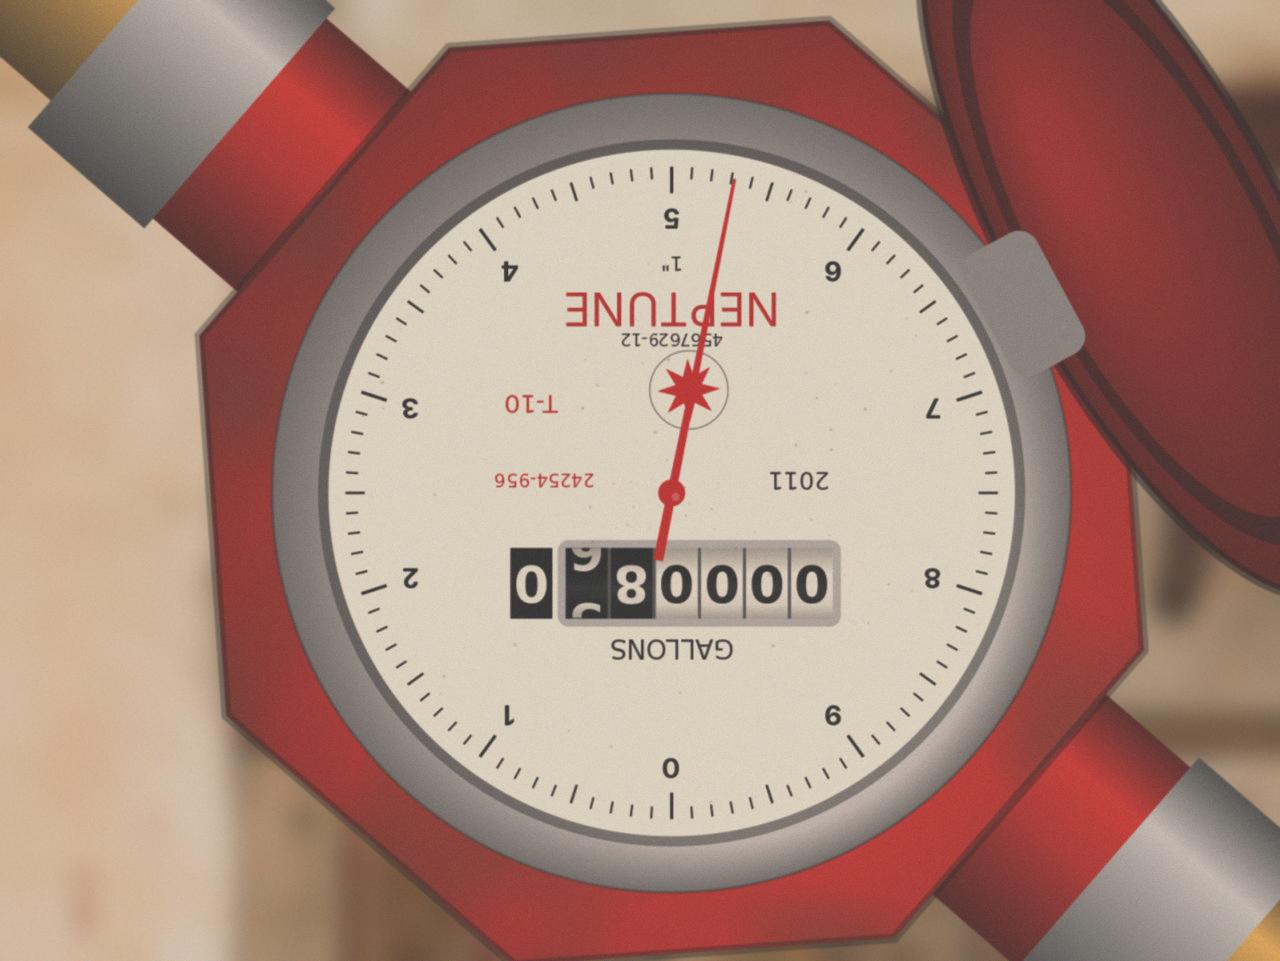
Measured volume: 855.3,gal
